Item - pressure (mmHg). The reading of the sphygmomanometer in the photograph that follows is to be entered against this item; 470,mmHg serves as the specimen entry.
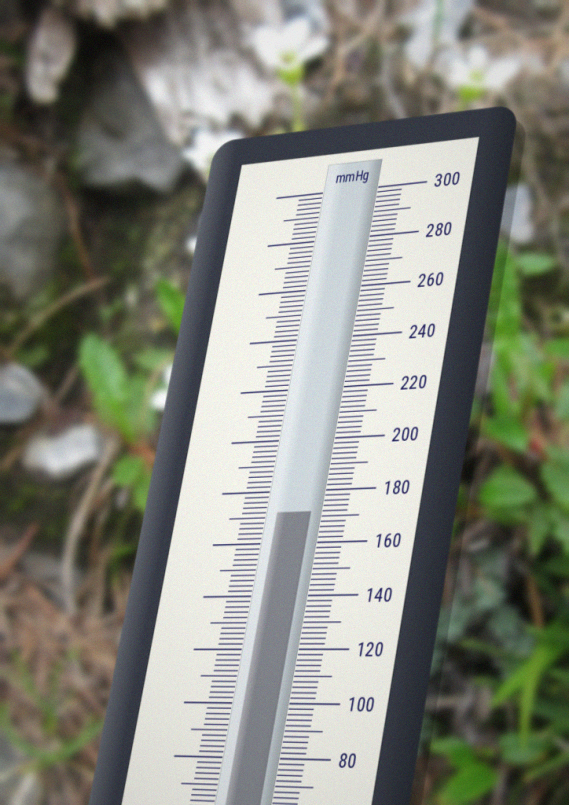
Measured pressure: 172,mmHg
